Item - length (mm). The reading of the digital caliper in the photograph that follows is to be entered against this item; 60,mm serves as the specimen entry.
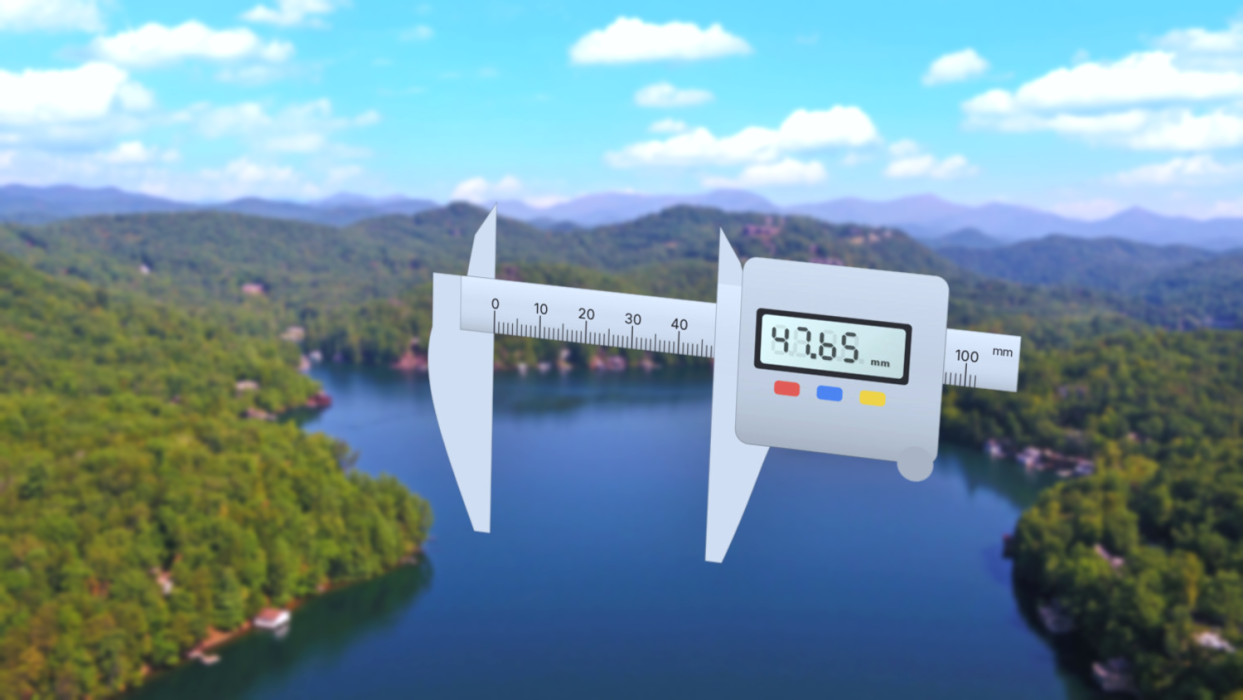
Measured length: 47.65,mm
